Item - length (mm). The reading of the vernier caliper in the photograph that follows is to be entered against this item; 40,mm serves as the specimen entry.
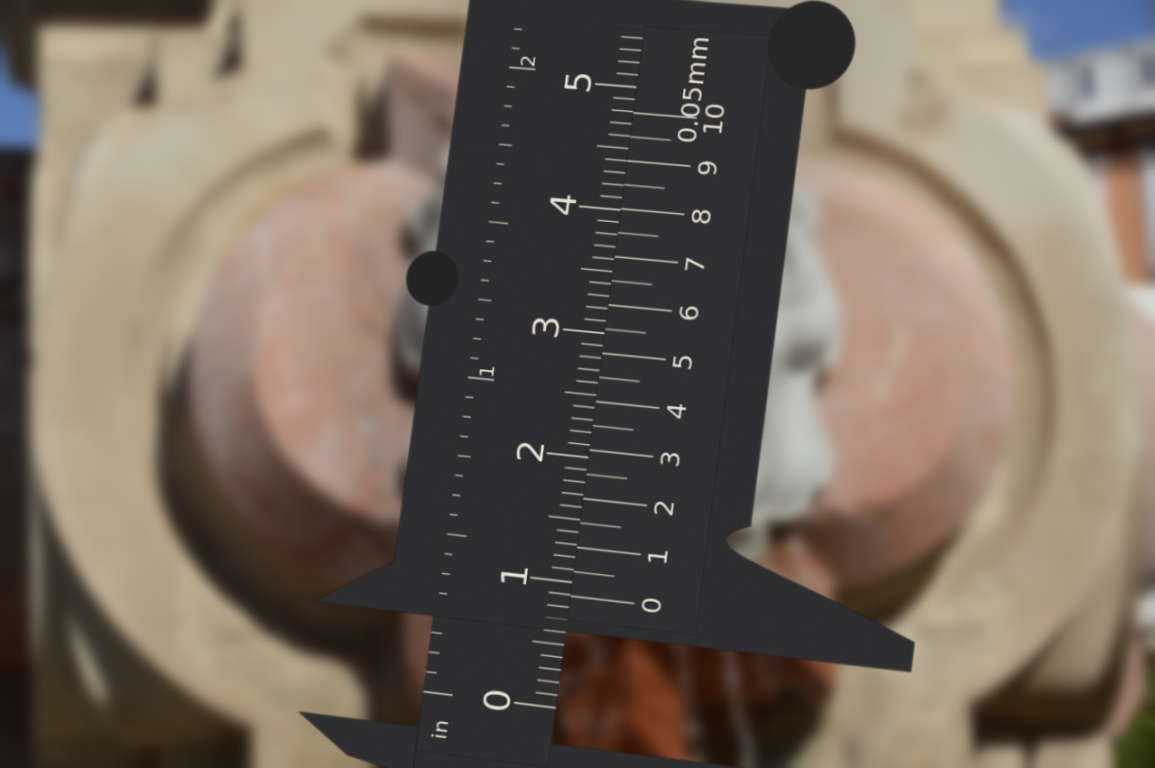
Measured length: 8.9,mm
